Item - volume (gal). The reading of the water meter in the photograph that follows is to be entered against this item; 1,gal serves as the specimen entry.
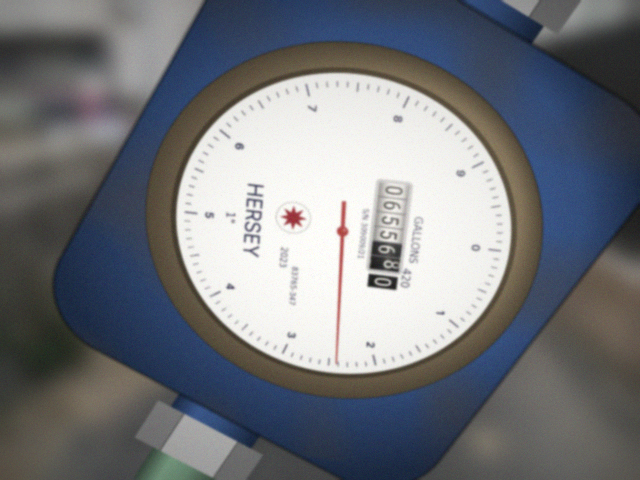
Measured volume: 655682.4,gal
